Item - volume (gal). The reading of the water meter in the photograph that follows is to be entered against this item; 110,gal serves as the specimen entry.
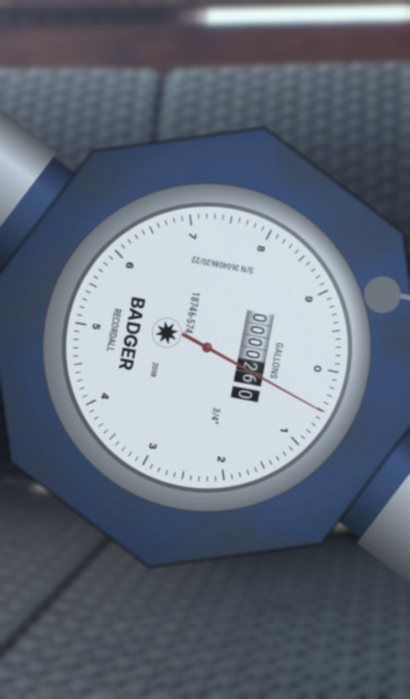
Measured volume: 260.5,gal
